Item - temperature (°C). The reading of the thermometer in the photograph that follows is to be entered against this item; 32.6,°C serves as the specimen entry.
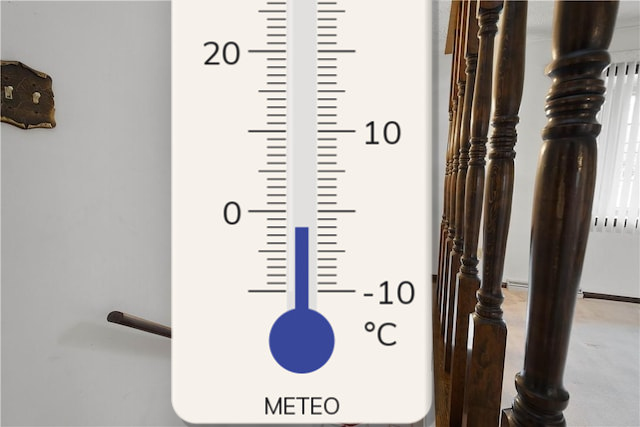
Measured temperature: -2,°C
